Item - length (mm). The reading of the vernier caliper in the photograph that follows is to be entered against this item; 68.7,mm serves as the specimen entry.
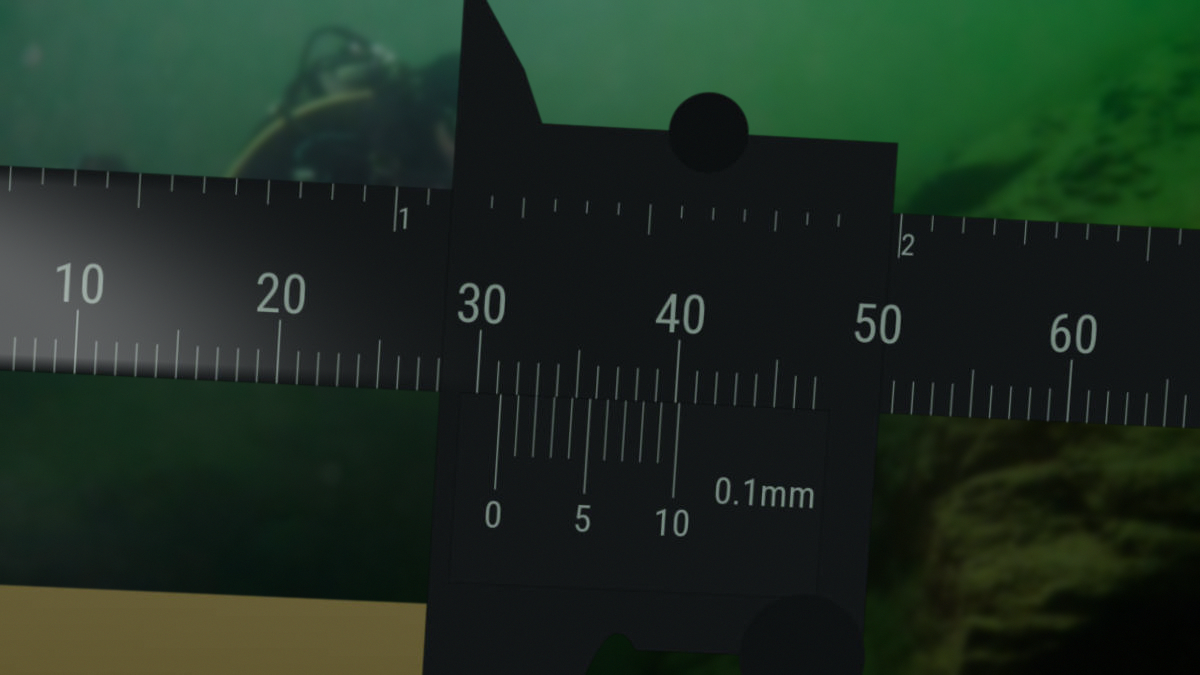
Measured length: 31.2,mm
